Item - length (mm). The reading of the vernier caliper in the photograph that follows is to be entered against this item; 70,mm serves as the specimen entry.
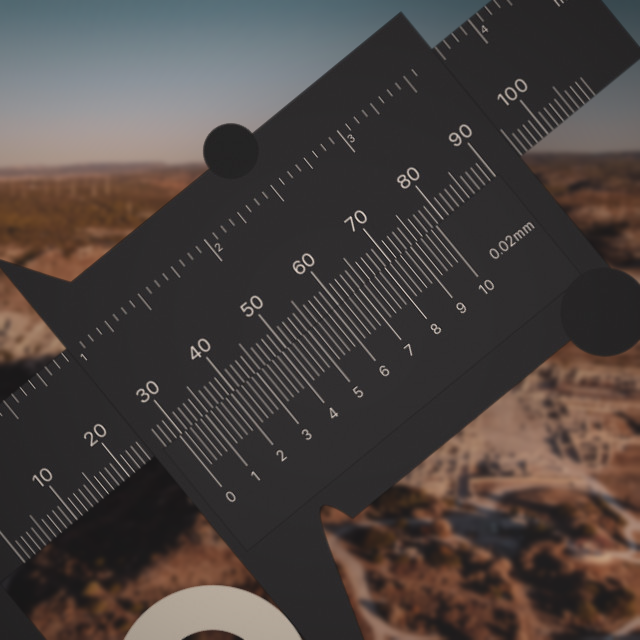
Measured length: 29.6,mm
